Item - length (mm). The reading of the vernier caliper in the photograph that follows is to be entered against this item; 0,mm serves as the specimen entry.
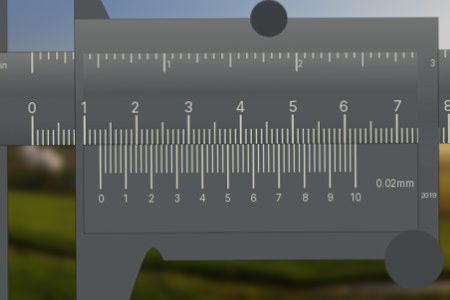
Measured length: 13.0,mm
